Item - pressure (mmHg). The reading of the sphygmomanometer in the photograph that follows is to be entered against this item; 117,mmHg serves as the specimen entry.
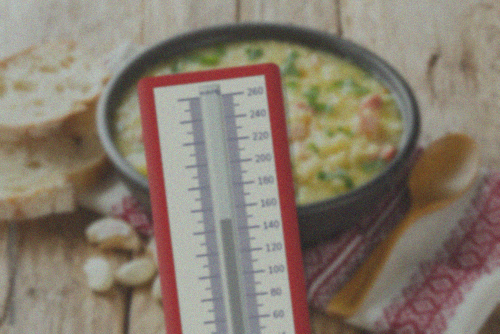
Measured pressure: 150,mmHg
